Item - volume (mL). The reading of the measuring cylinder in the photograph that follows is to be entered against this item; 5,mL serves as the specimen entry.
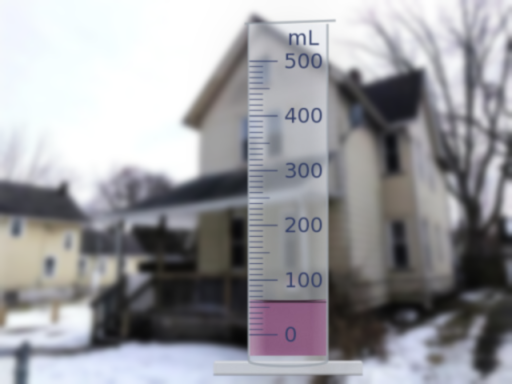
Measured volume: 60,mL
